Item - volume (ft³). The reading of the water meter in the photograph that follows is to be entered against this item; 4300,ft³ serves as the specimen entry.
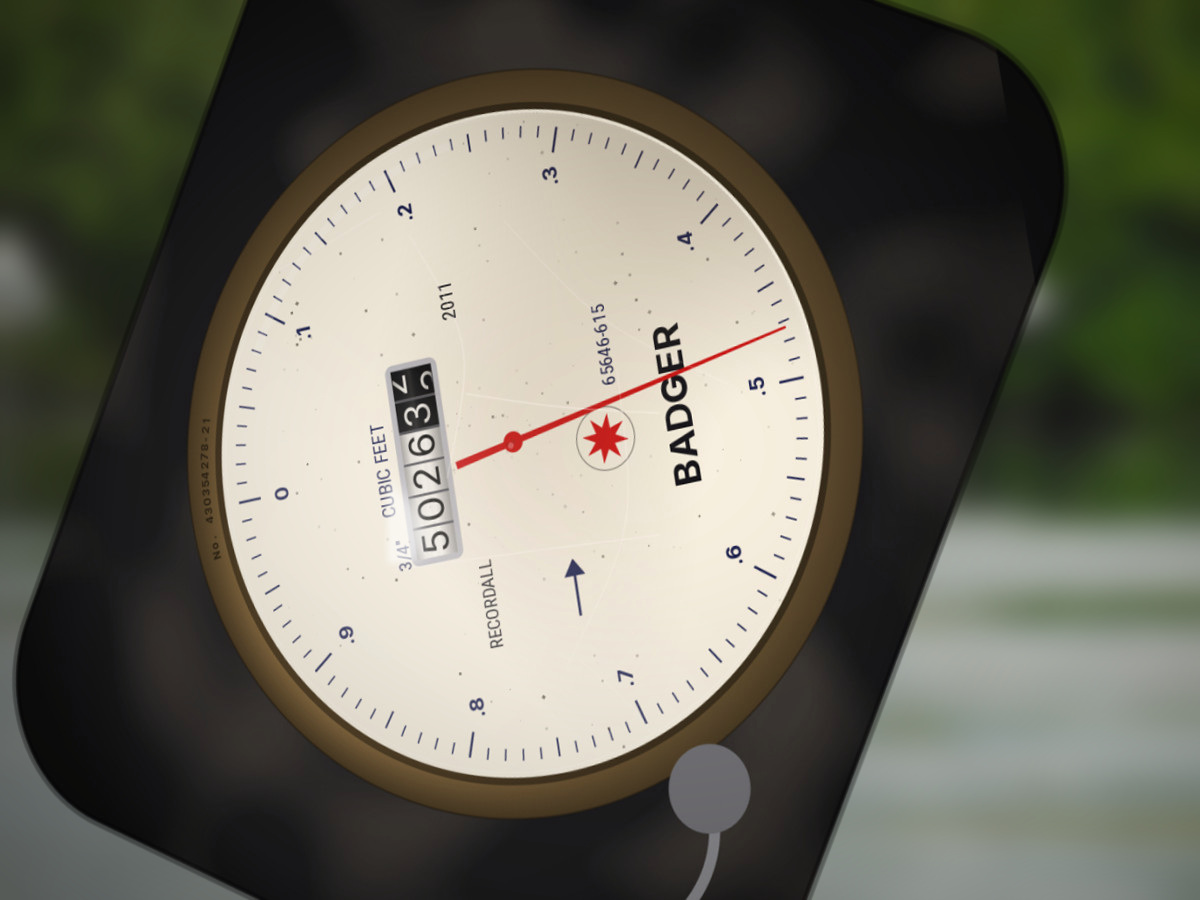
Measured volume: 502632.47,ft³
